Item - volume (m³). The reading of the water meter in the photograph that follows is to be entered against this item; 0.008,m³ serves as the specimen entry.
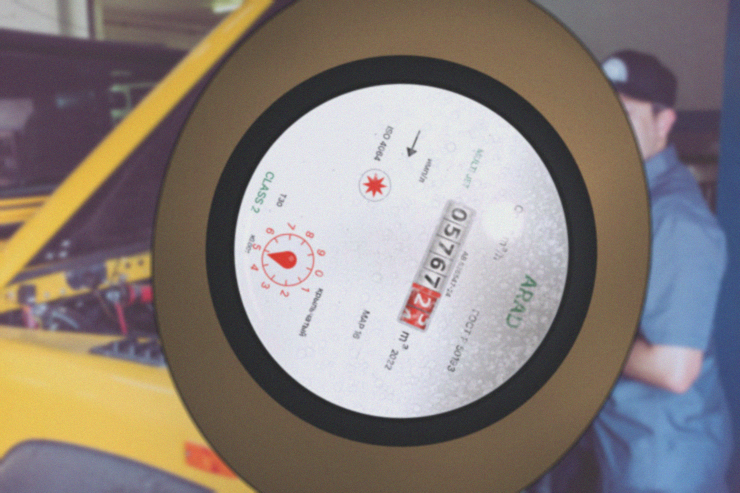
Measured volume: 5767.234,m³
